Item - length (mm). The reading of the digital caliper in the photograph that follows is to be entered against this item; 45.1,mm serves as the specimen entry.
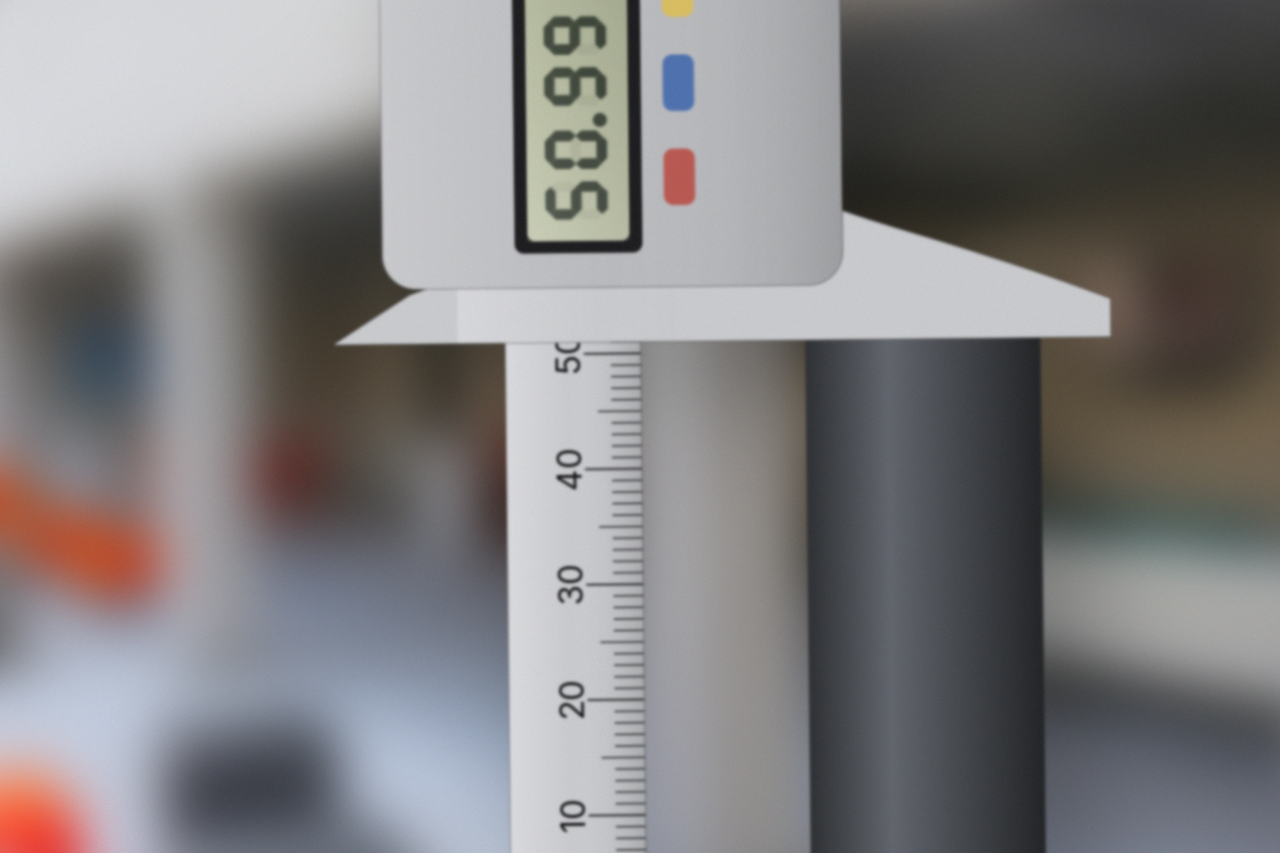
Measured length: 50.99,mm
